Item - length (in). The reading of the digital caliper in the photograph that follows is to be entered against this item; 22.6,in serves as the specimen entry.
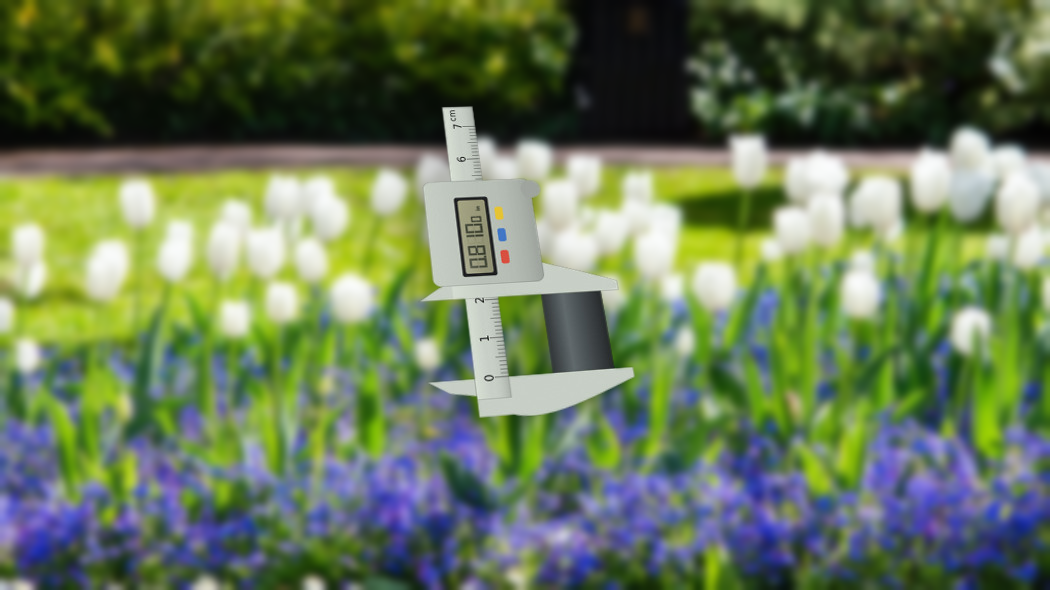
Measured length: 0.8100,in
